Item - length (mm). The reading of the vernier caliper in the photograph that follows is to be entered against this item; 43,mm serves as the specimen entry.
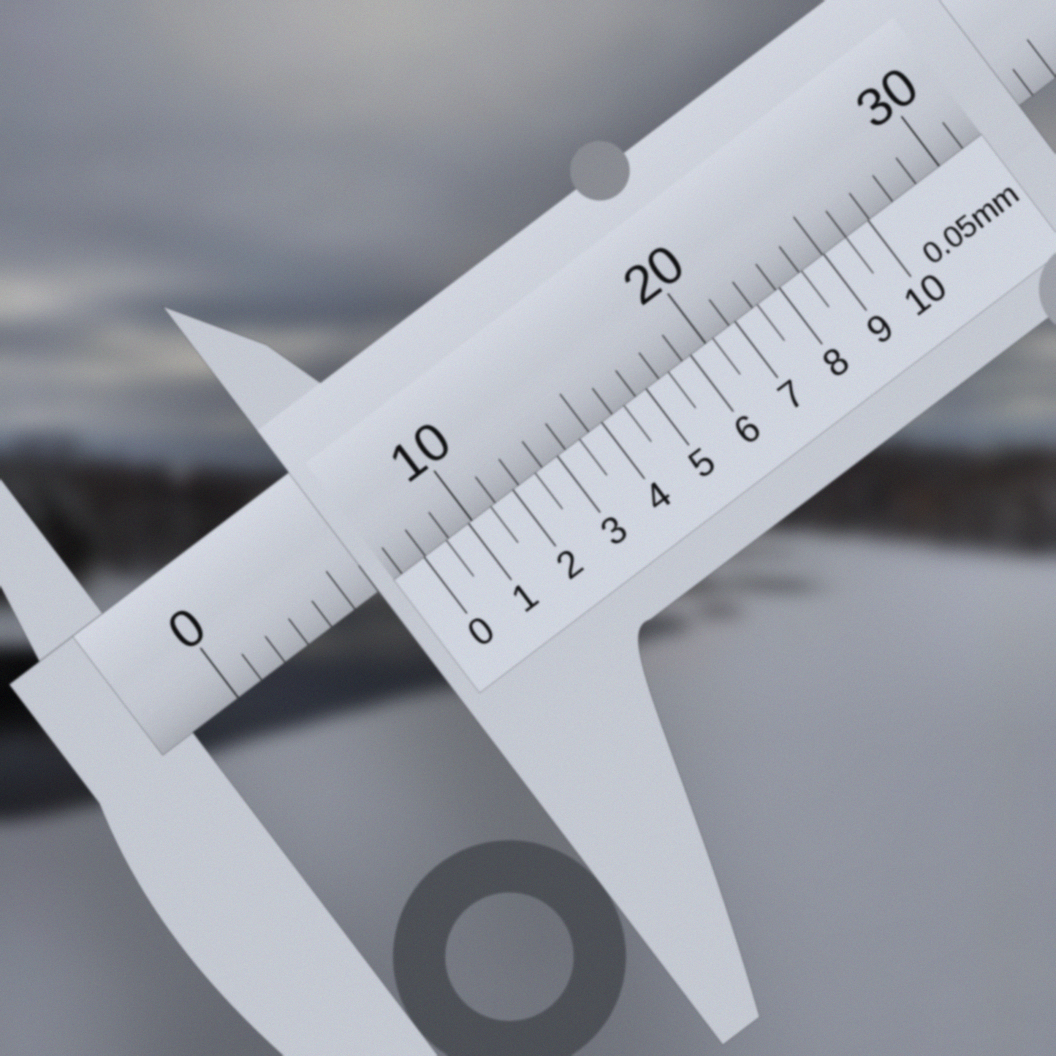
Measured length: 7.95,mm
